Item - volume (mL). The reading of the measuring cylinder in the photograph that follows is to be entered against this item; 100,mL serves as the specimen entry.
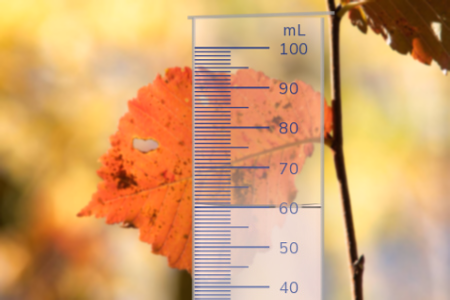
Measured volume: 60,mL
